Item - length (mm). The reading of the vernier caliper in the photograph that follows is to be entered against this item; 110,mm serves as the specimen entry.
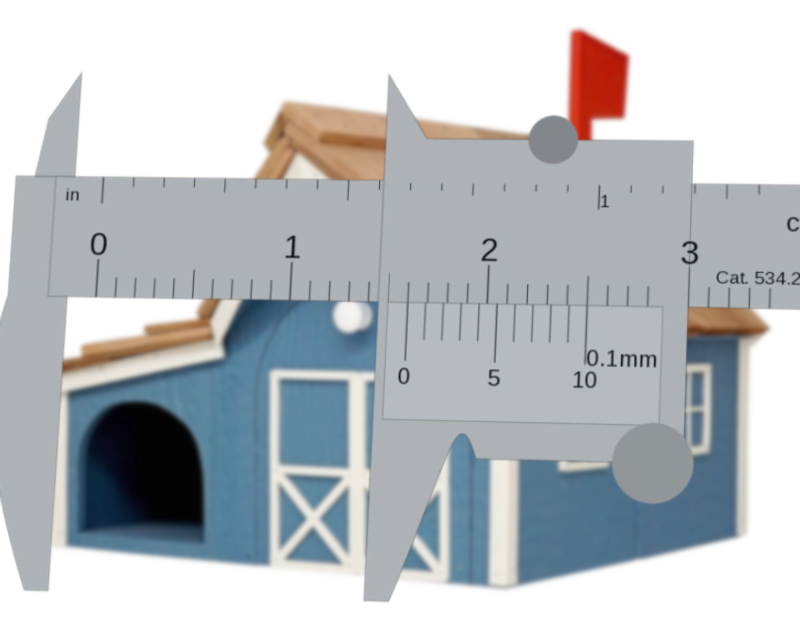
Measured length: 16.0,mm
